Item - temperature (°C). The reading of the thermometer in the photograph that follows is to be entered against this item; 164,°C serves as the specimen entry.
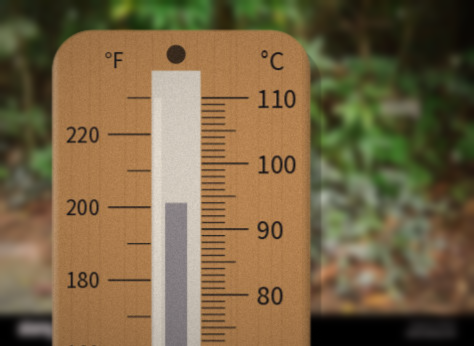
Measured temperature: 94,°C
